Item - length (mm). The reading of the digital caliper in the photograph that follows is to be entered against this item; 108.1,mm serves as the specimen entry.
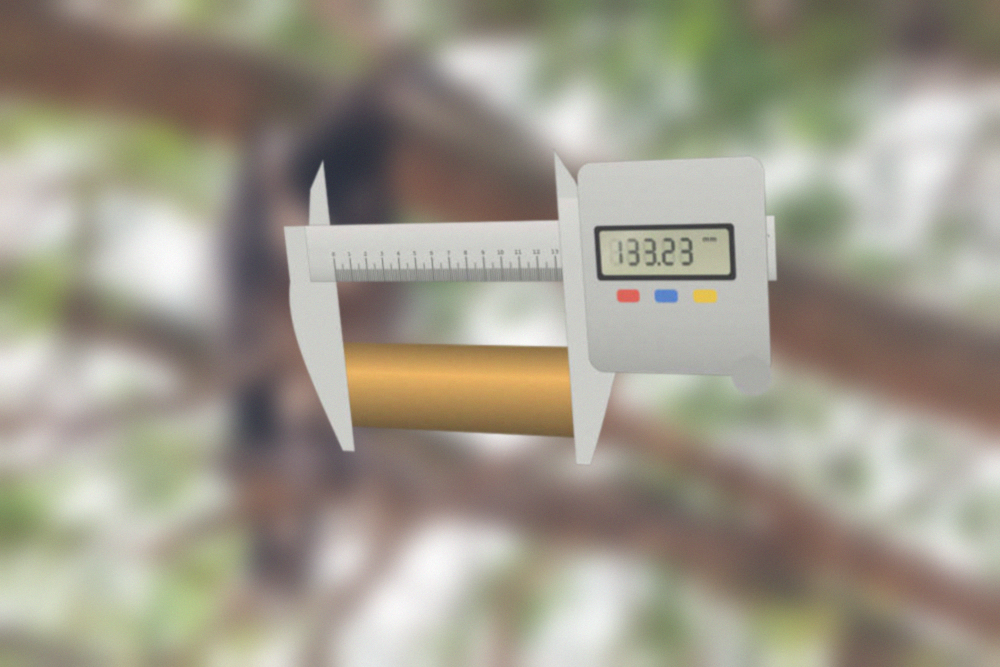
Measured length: 133.23,mm
